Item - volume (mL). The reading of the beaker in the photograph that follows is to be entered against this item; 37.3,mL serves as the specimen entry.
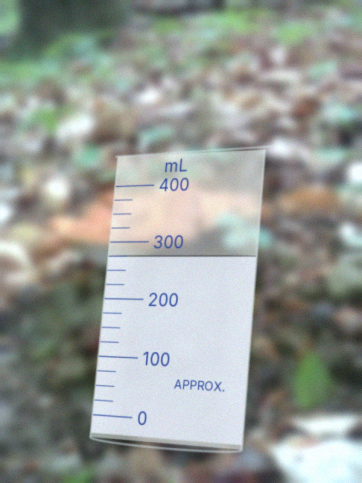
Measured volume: 275,mL
